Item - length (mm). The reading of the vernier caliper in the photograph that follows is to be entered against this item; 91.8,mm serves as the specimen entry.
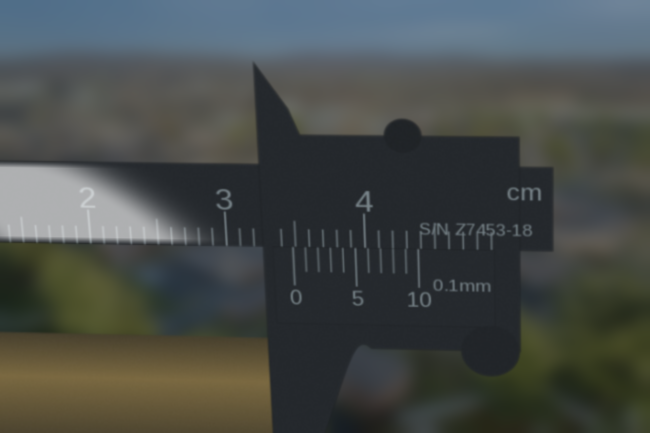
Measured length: 34.8,mm
